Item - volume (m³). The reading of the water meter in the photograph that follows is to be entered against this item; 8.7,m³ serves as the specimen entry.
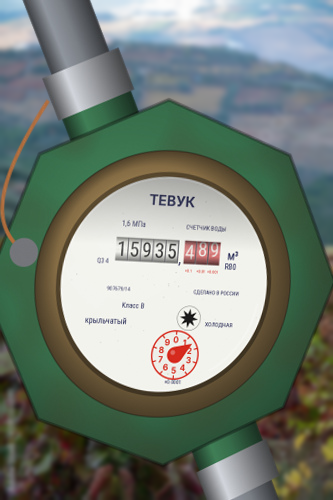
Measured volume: 15935.4891,m³
